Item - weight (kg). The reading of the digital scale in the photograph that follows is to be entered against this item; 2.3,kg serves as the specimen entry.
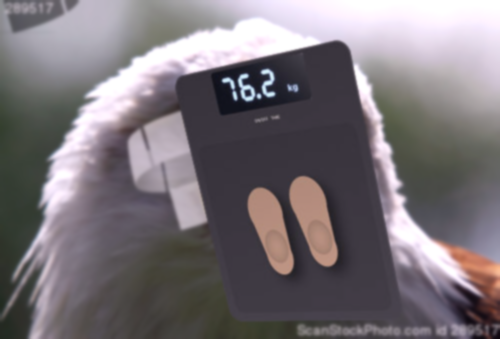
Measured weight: 76.2,kg
